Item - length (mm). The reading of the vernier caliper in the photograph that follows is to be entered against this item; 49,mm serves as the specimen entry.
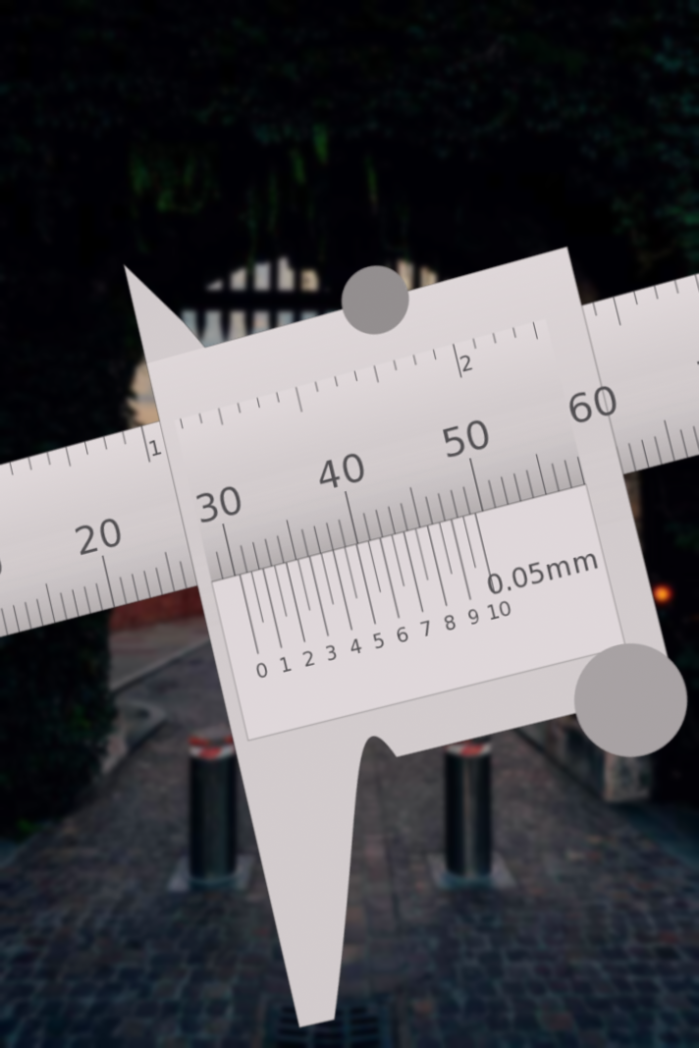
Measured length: 30.4,mm
